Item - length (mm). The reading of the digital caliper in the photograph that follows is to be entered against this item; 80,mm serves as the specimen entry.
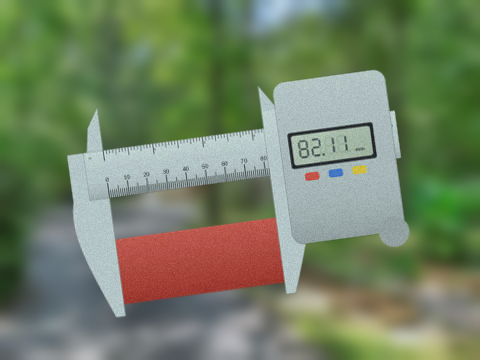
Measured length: 82.11,mm
